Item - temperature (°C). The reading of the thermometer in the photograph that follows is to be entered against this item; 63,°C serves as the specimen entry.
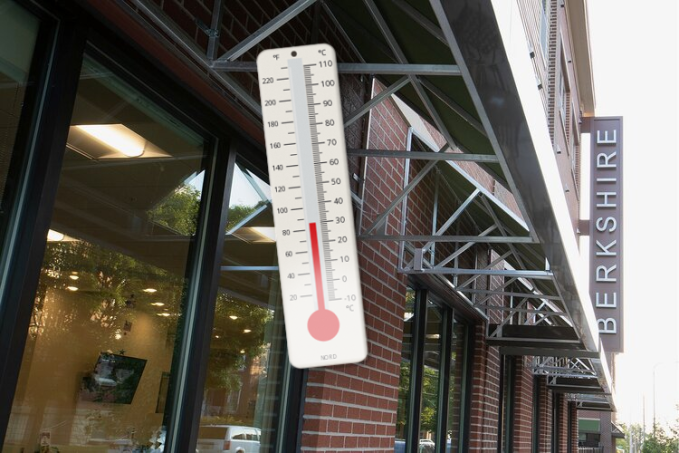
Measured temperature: 30,°C
